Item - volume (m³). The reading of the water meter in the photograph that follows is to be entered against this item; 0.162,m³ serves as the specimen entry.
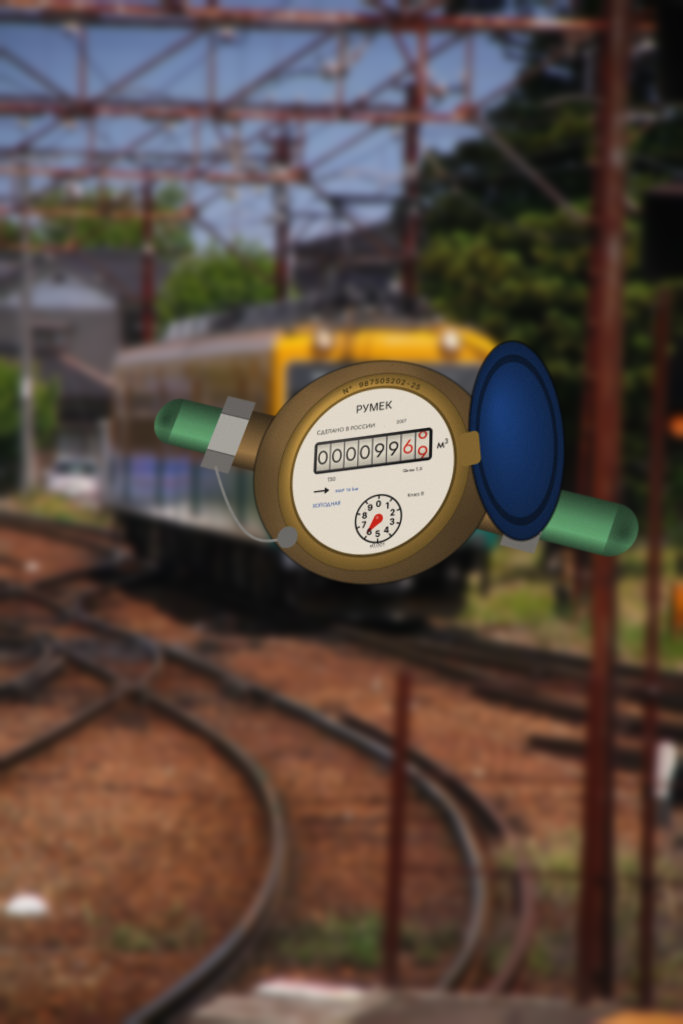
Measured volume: 99.686,m³
